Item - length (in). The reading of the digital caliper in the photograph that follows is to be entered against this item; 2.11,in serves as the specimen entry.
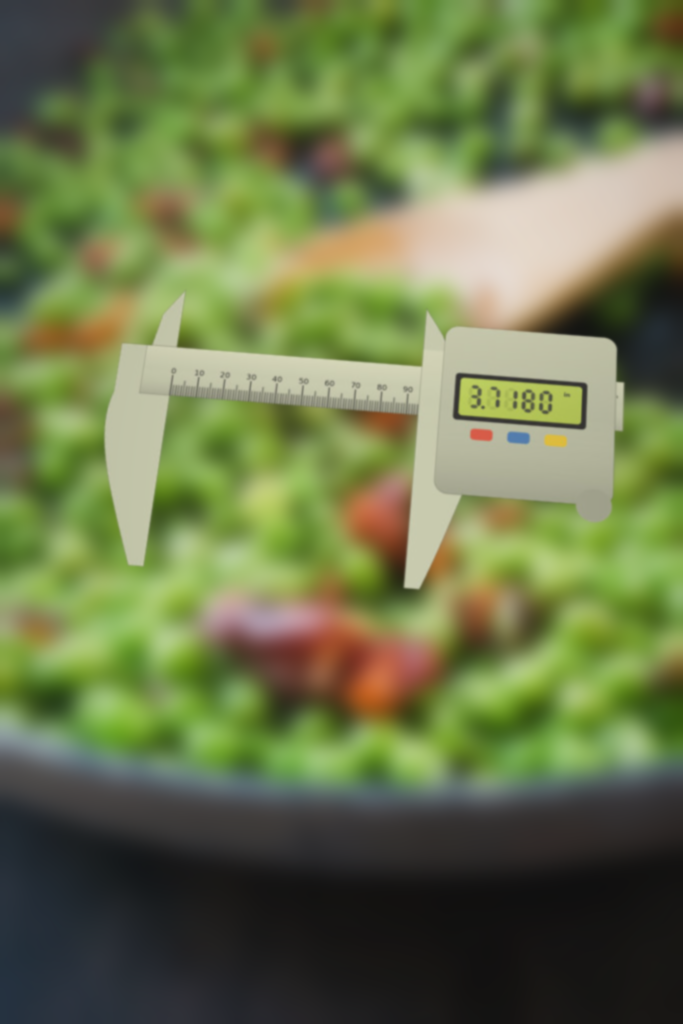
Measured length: 3.7180,in
